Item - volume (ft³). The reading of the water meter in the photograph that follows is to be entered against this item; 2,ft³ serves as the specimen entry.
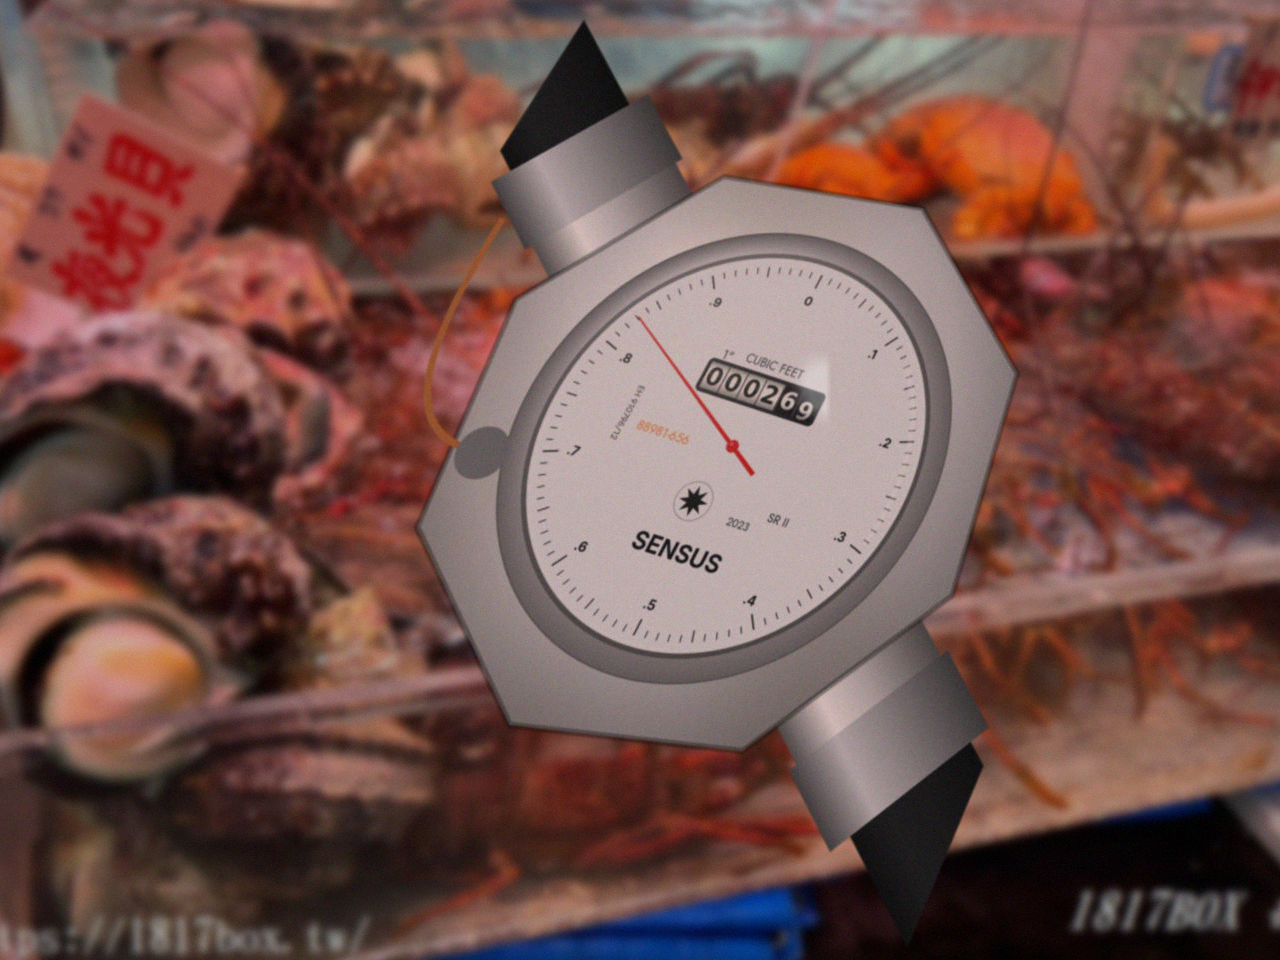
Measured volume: 268.83,ft³
